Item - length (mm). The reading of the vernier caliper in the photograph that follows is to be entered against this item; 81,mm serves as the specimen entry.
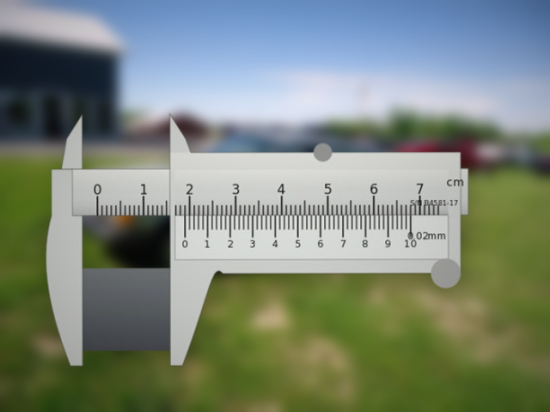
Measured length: 19.0,mm
